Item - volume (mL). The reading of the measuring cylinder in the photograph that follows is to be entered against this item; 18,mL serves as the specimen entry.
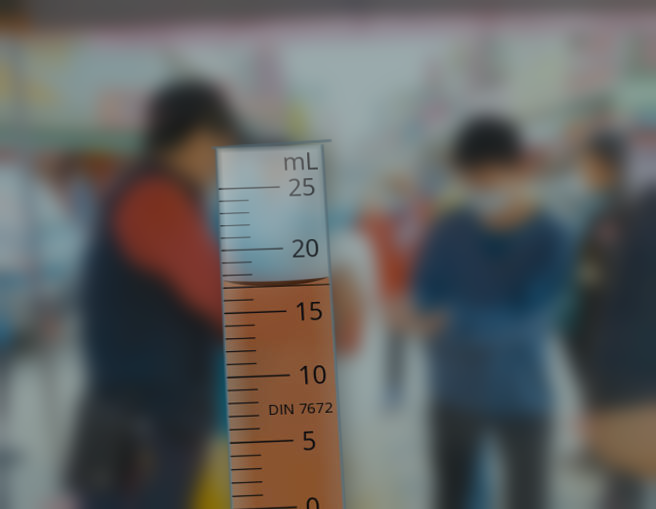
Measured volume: 17,mL
